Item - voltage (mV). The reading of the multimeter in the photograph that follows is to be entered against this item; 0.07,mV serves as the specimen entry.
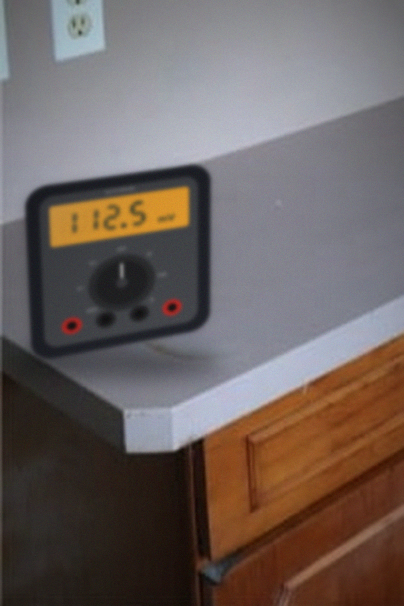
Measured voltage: 112.5,mV
